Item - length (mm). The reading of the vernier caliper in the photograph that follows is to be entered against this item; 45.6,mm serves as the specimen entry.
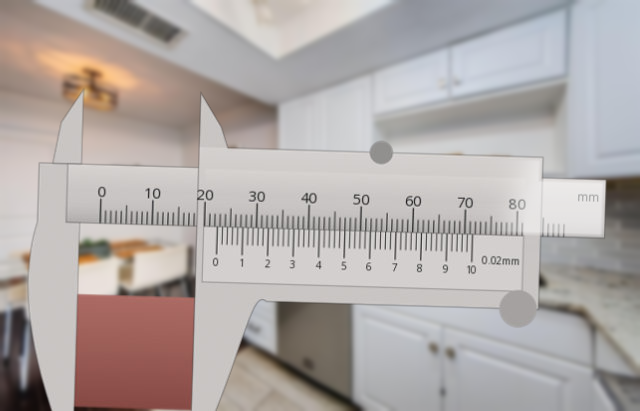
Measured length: 22.5,mm
